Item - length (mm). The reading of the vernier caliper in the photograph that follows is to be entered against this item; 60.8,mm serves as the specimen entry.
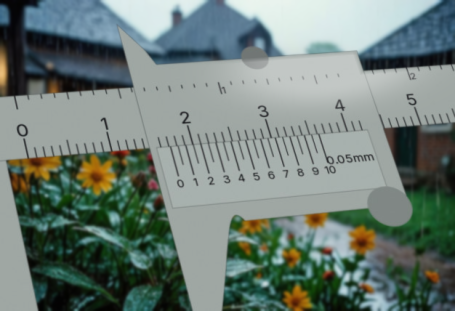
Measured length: 17.2,mm
